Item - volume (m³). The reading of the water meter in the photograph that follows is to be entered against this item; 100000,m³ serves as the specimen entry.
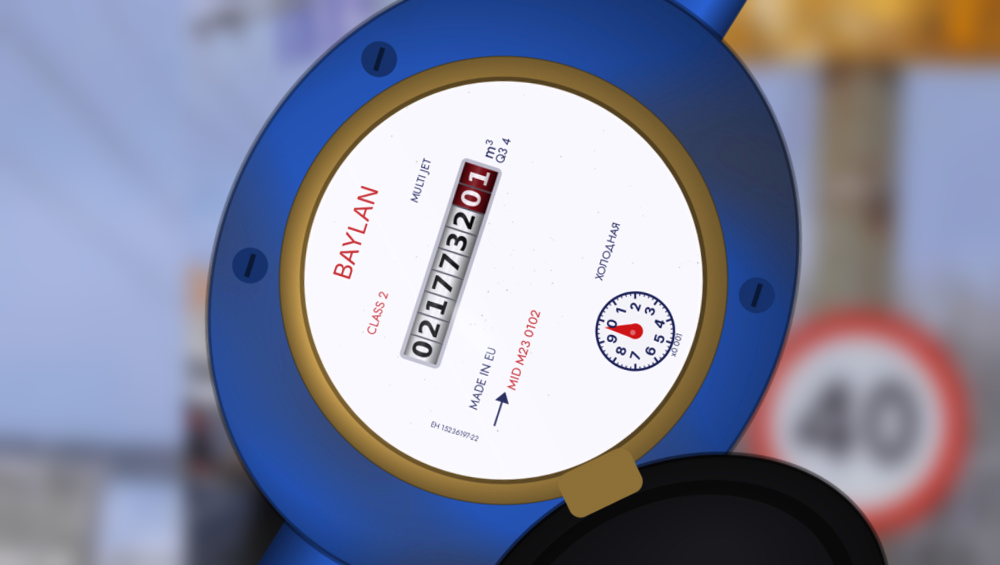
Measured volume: 217732.009,m³
